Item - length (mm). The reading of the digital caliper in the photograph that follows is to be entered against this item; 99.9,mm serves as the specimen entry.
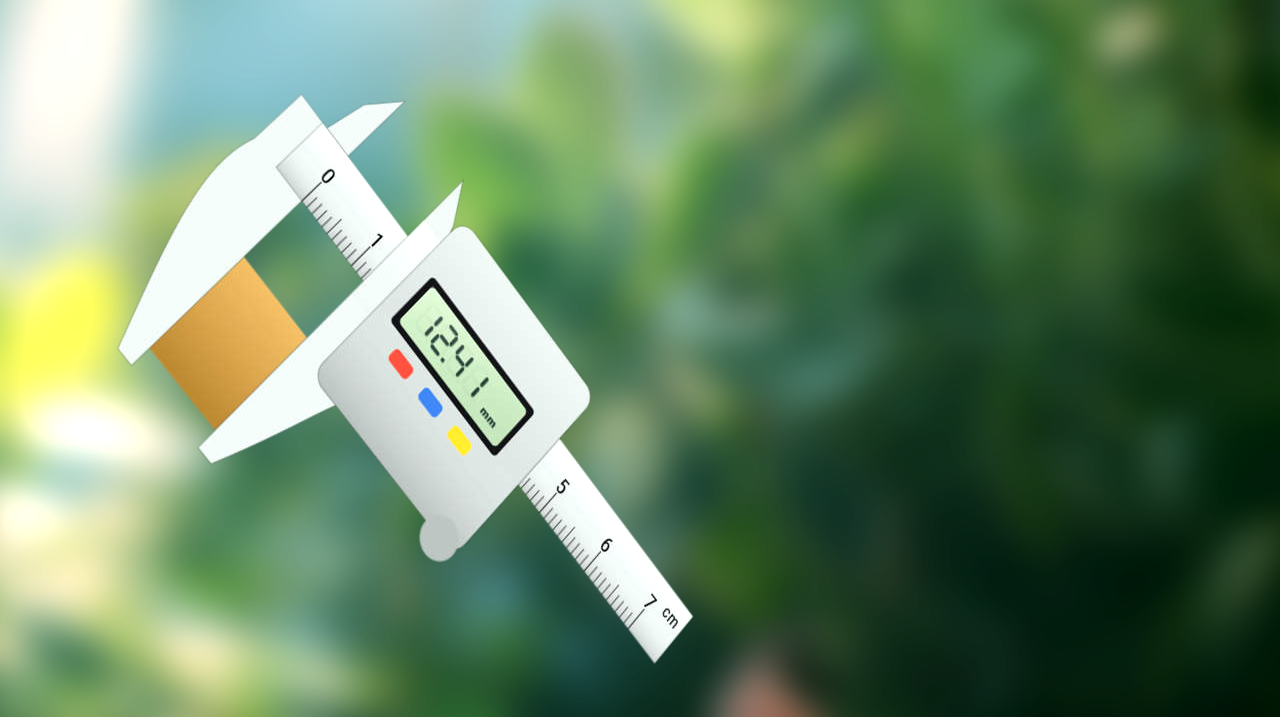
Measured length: 12.41,mm
